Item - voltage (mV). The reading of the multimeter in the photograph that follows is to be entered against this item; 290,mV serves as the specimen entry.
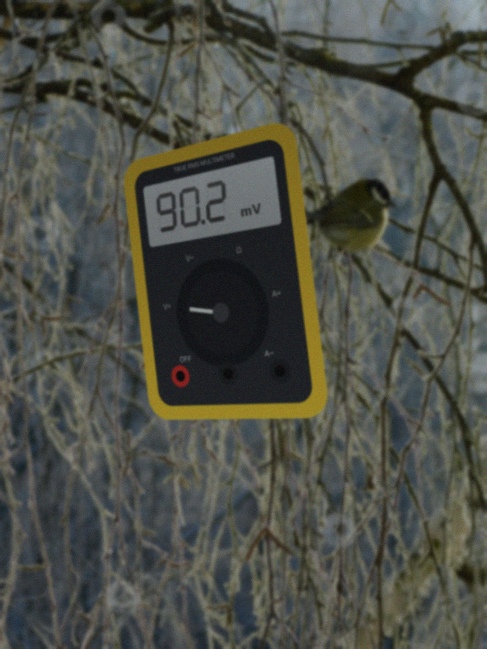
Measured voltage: 90.2,mV
